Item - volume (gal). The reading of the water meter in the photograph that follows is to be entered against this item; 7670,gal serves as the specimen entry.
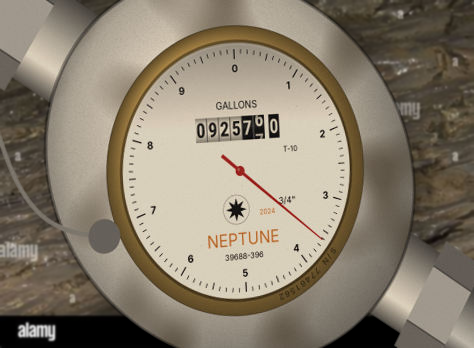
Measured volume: 925763.6,gal
